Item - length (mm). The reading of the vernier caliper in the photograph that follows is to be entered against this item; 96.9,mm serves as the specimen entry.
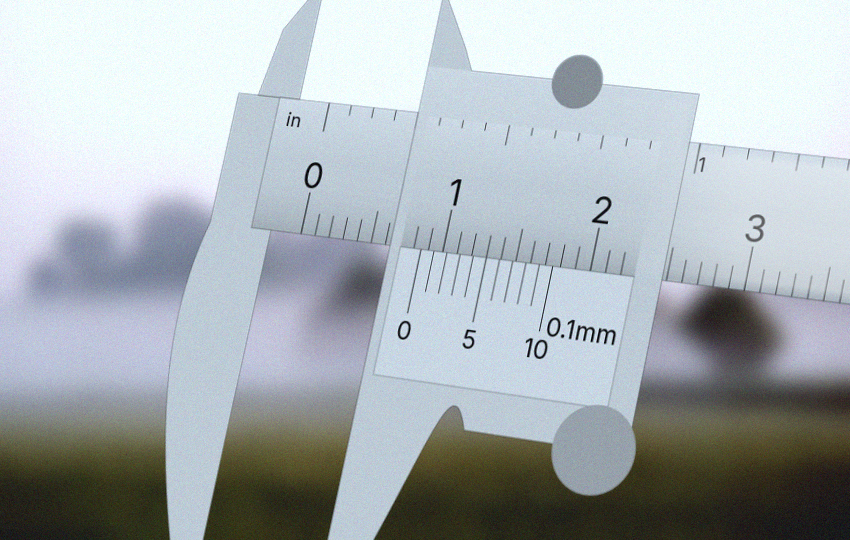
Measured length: 8.5,mm
